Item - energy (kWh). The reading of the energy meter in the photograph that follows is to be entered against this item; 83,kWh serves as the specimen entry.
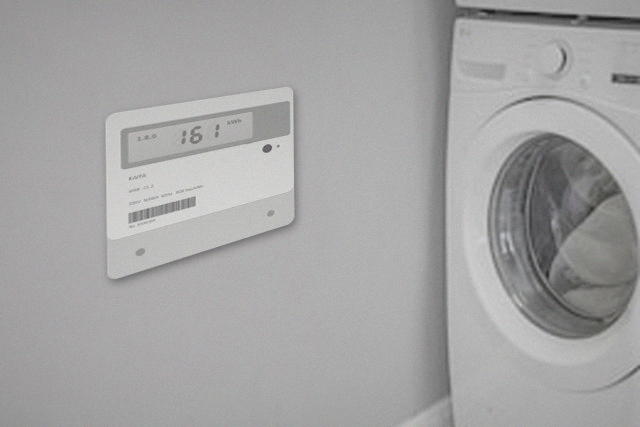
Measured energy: 161,kWh
